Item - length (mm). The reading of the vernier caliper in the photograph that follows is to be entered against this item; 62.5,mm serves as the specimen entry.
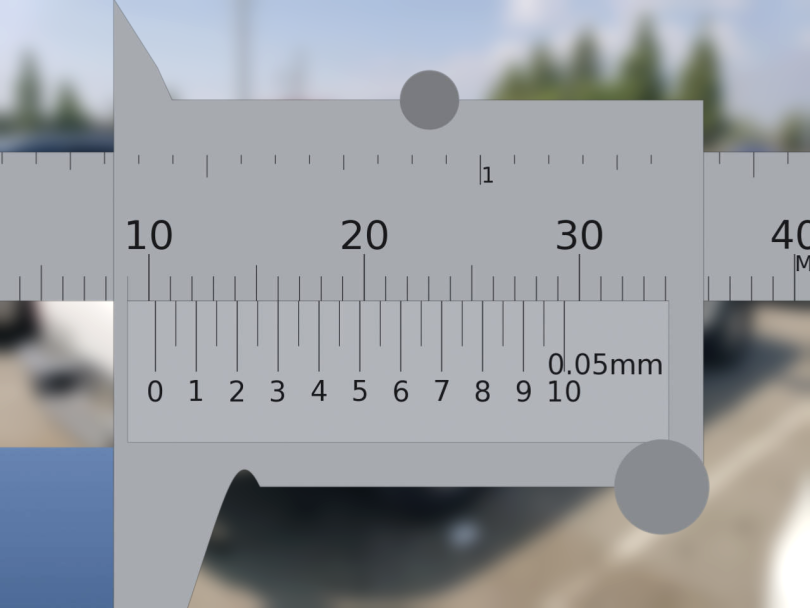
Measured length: 10.30,mm
